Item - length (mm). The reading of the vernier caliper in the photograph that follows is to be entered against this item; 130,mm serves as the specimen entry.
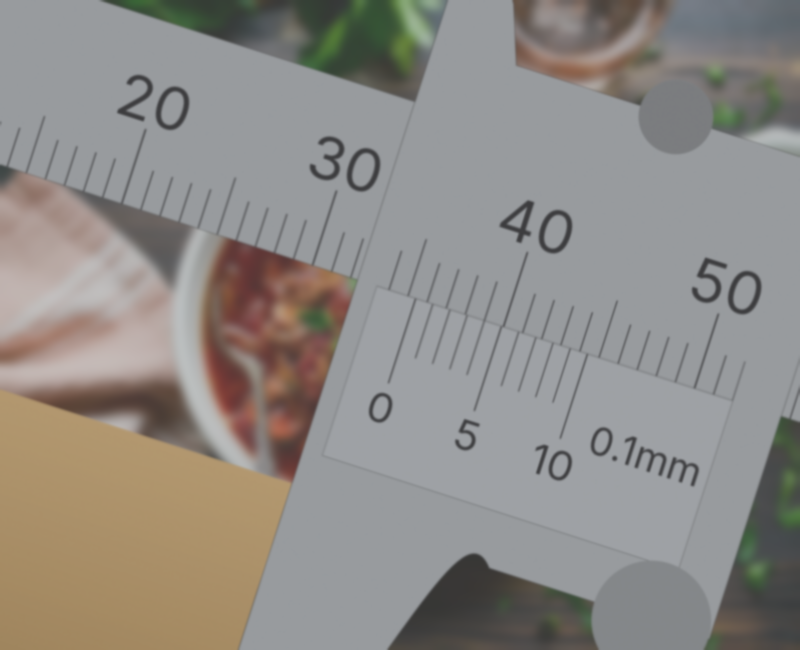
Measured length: 35.4,mm
